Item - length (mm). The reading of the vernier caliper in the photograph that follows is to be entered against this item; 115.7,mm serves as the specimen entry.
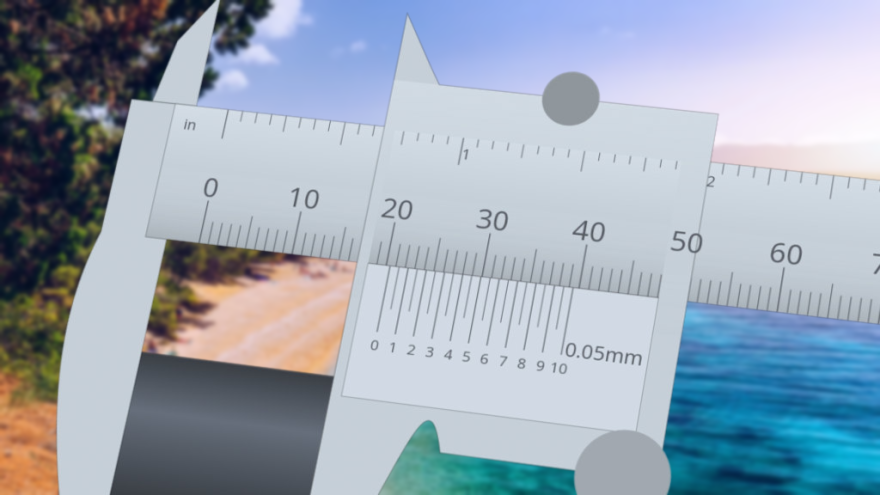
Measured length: 20.4,mm
